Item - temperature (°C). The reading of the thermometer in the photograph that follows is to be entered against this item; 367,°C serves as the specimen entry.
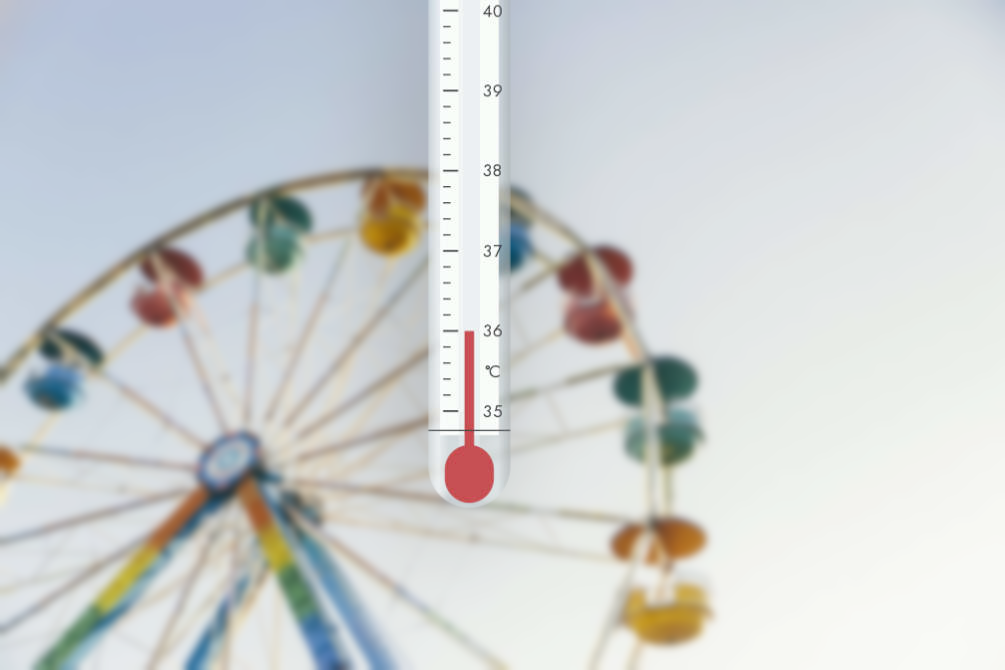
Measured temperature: 36,°C
